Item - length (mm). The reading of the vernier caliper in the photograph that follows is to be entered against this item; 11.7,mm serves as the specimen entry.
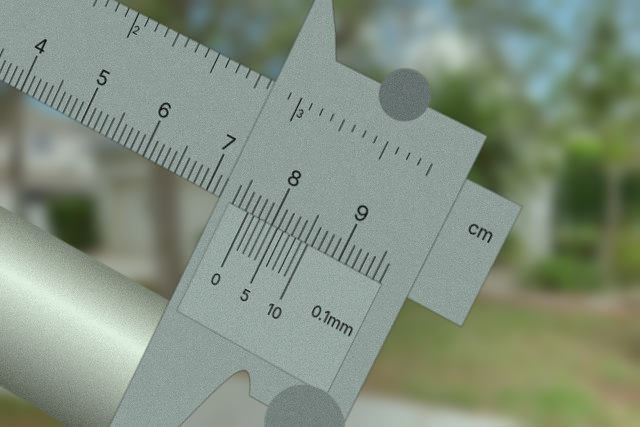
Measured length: 76.4,mm
